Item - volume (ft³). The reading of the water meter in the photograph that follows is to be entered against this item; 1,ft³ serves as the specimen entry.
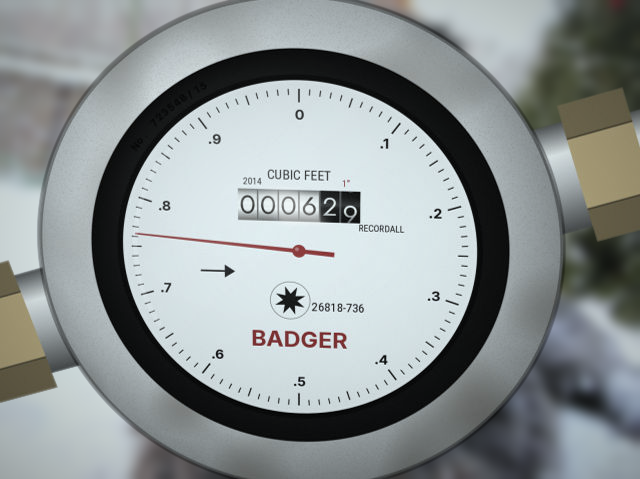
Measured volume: 628.76,ft³
